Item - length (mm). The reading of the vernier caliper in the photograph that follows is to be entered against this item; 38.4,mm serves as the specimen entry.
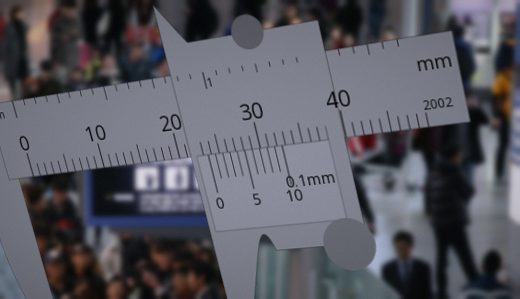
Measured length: 23.6,mm
